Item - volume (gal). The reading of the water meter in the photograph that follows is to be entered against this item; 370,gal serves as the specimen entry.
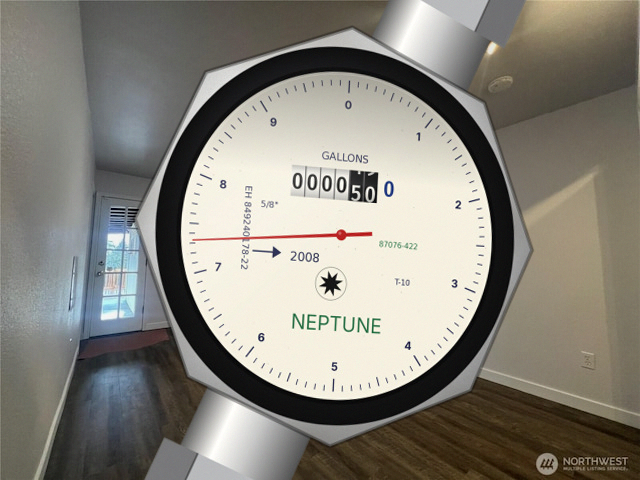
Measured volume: 497.3,gal
